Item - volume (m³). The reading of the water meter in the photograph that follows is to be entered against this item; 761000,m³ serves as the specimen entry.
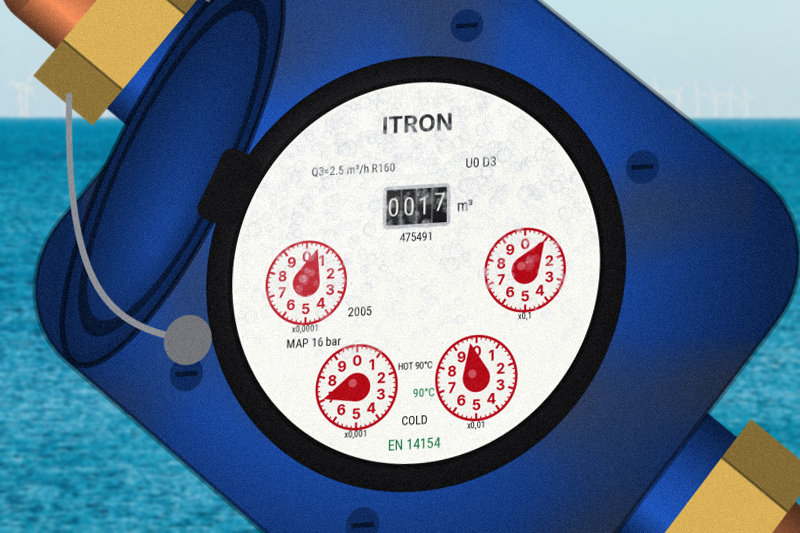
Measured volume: 17.0970,m³
